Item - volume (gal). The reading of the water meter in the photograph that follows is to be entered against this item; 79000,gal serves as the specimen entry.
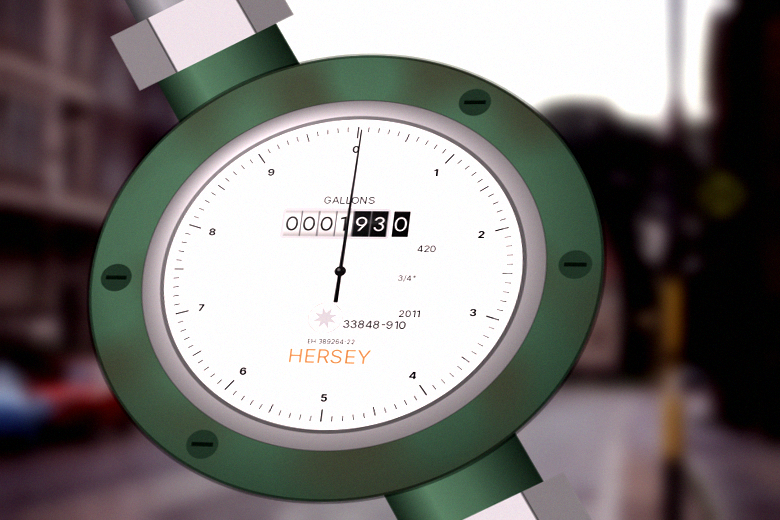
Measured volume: 1930.0,gal
